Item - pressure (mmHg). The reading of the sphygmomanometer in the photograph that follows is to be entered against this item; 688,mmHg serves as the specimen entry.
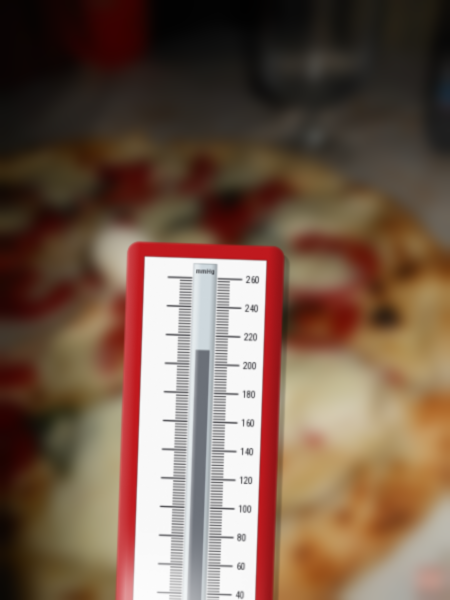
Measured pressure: 210,mmHg
